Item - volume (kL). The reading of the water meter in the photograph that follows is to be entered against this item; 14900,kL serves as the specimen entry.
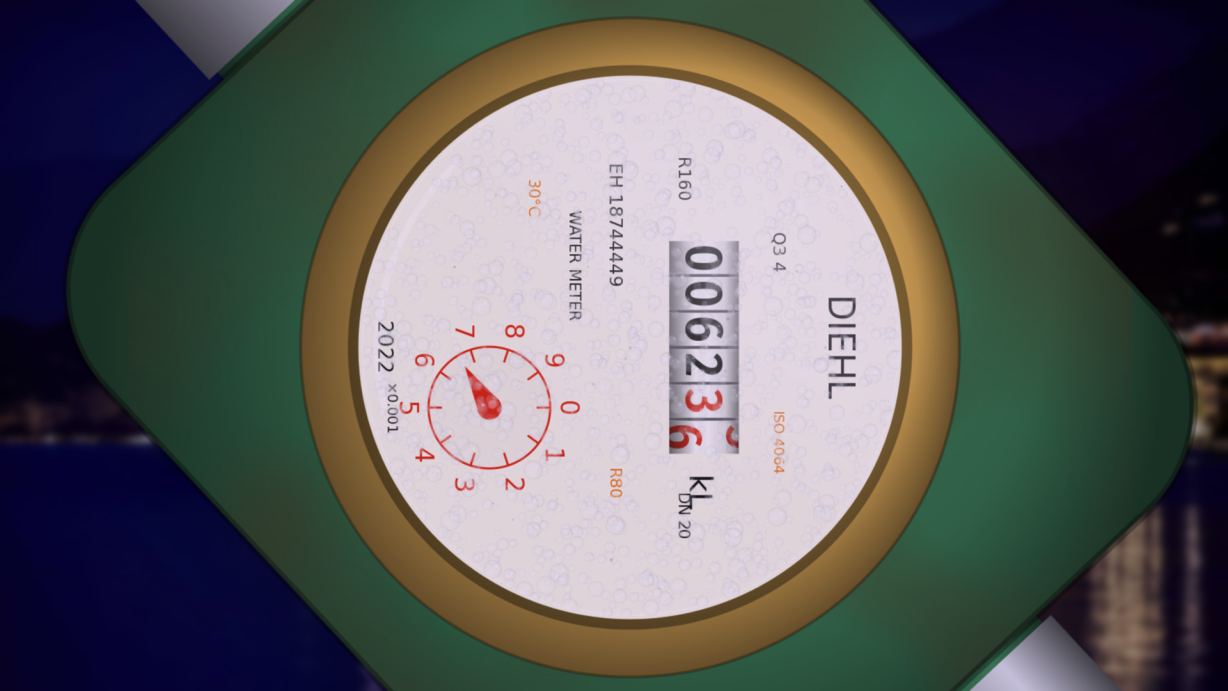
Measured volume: 62.356,kL
